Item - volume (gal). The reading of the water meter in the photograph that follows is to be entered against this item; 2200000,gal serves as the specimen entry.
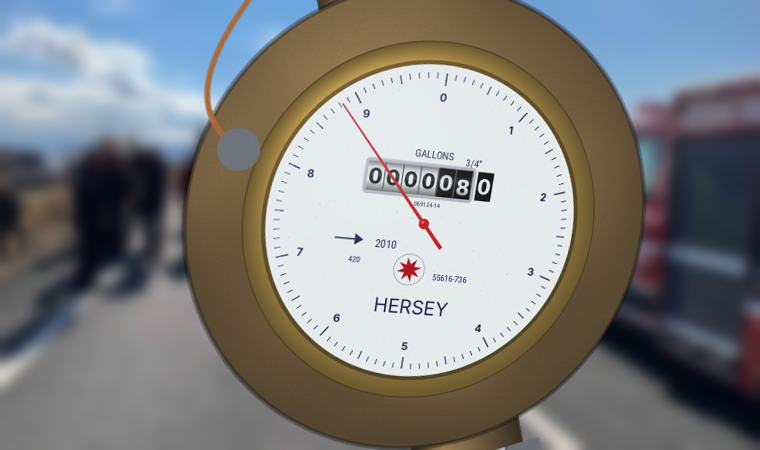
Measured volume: 78.8,gal
